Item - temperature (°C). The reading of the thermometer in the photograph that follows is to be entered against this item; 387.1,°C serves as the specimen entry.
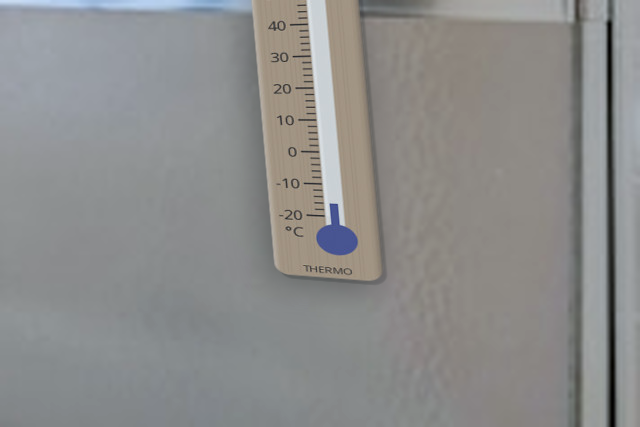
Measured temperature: -16,°C
